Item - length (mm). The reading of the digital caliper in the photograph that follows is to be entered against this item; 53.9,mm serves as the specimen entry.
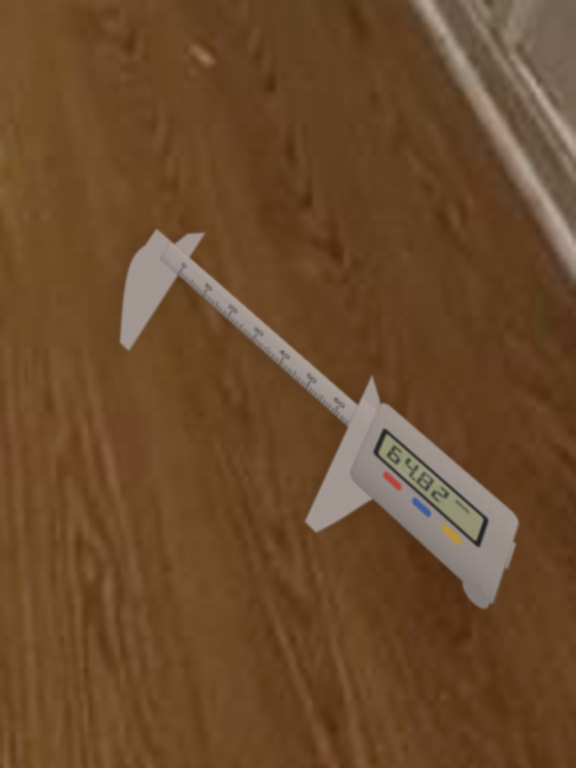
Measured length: 64.82,mm
